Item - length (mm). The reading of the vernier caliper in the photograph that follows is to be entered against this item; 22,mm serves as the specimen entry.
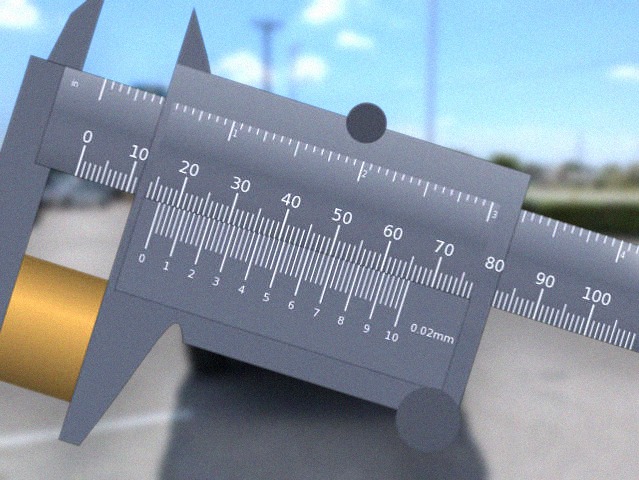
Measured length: 16.6,mm
